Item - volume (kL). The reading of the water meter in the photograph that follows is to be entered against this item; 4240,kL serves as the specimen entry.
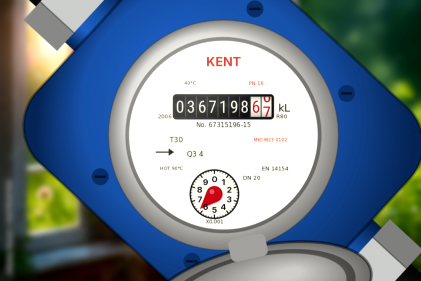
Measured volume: 367198.666,kL
